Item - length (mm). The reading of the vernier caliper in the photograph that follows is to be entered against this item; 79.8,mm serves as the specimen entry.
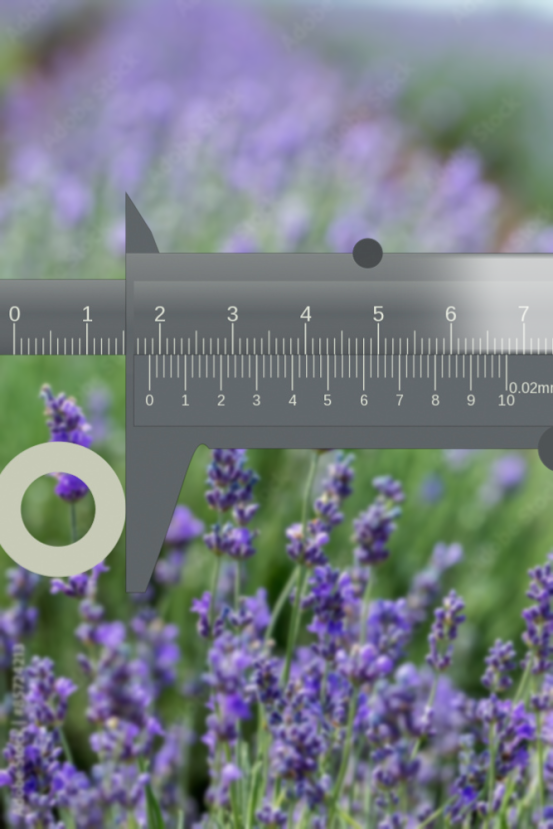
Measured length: 18.6,mm
